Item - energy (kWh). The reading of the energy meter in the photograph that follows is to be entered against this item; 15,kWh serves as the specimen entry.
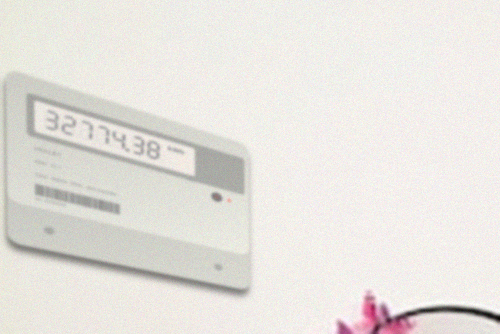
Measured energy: 32774.38,kWh
